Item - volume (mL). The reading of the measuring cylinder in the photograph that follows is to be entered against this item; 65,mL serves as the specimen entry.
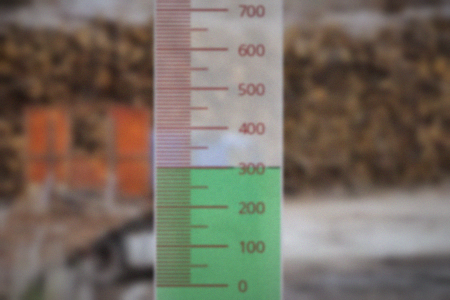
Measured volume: 300,mL
